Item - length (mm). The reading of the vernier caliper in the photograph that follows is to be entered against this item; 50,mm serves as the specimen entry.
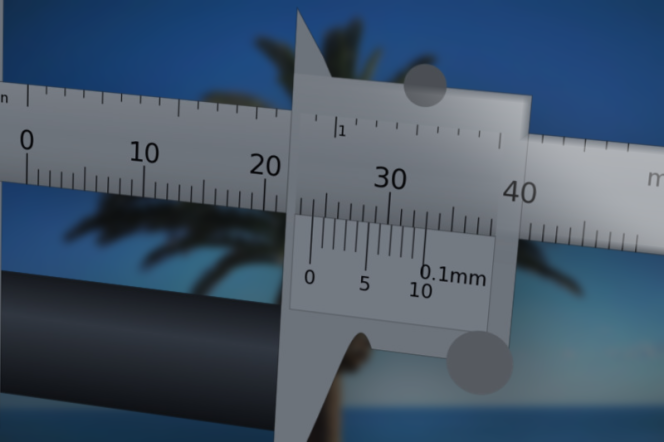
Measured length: 24.0,mm
